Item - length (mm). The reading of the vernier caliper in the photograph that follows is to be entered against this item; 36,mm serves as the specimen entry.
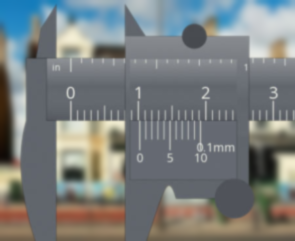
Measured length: 10.2,mm
